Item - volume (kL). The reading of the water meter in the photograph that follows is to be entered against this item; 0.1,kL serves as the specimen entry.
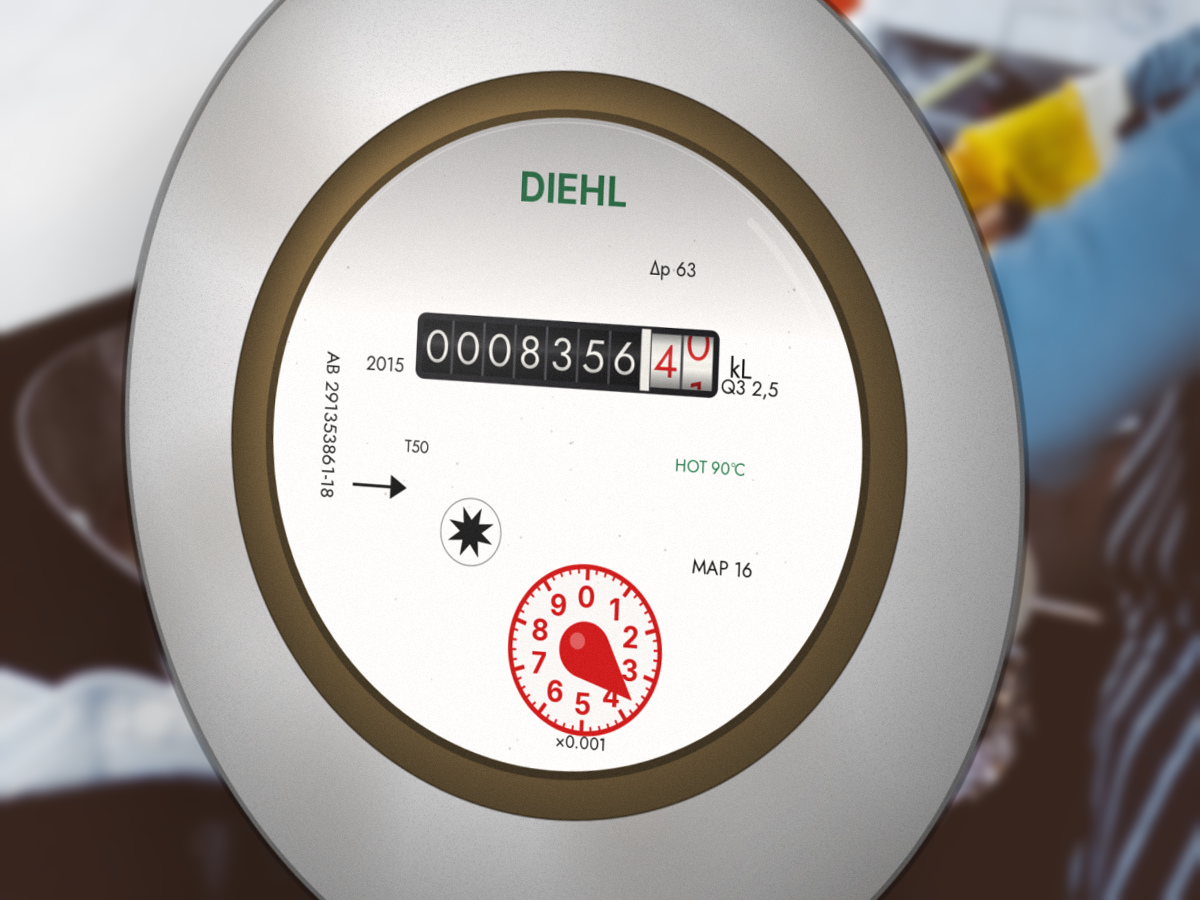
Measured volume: 8356.403,kL
